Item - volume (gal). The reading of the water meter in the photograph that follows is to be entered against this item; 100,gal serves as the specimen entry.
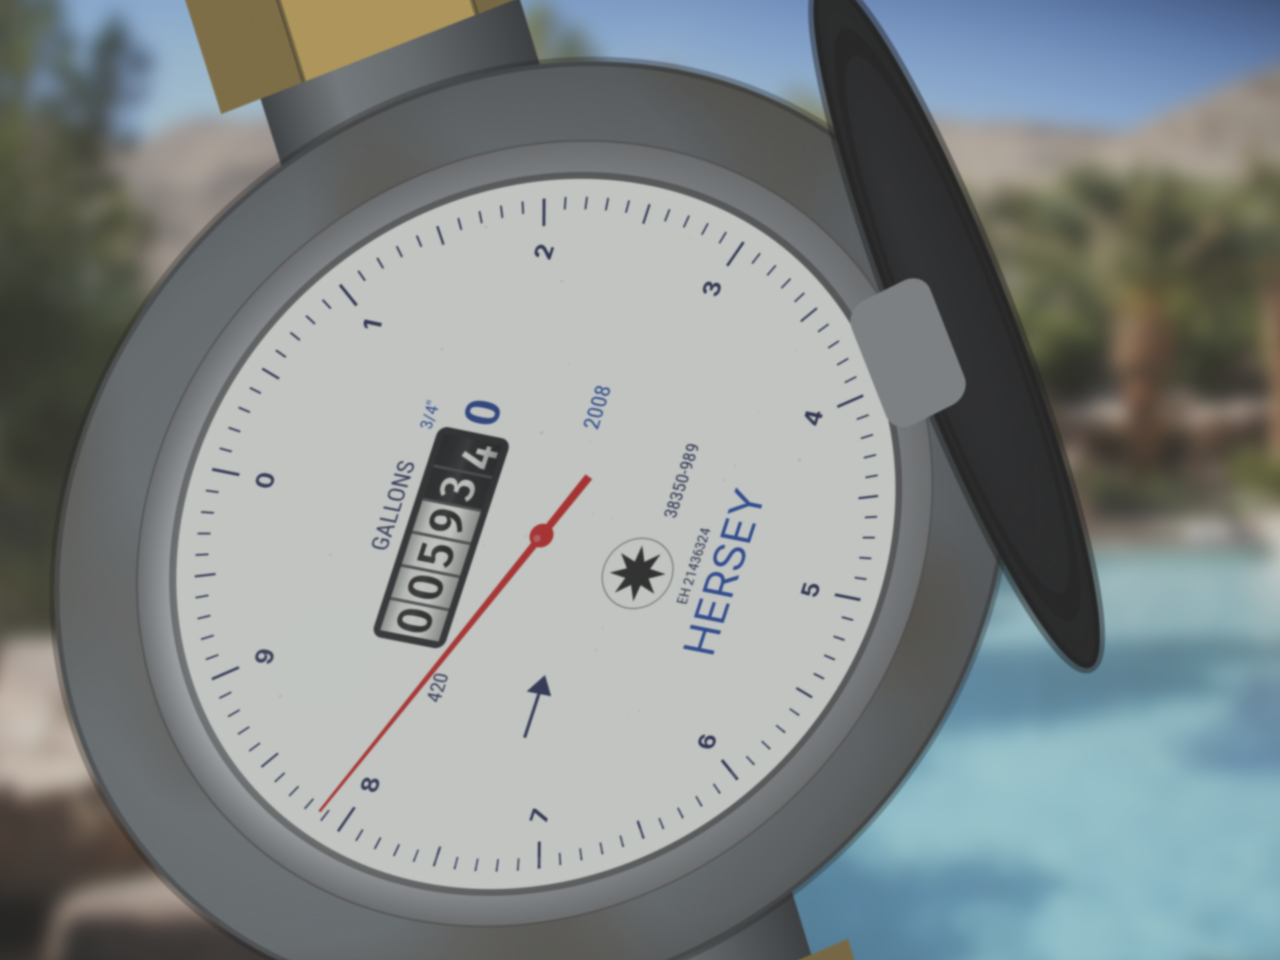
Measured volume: 59338.1,gal
